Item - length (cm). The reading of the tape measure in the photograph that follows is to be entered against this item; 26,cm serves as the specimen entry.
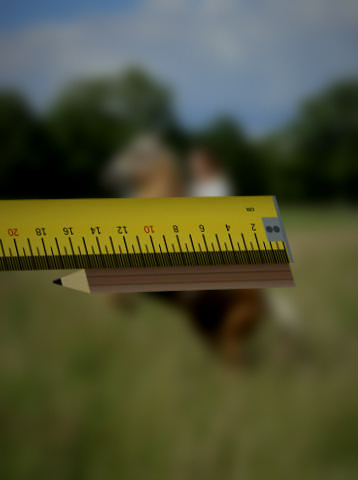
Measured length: 18,cm
